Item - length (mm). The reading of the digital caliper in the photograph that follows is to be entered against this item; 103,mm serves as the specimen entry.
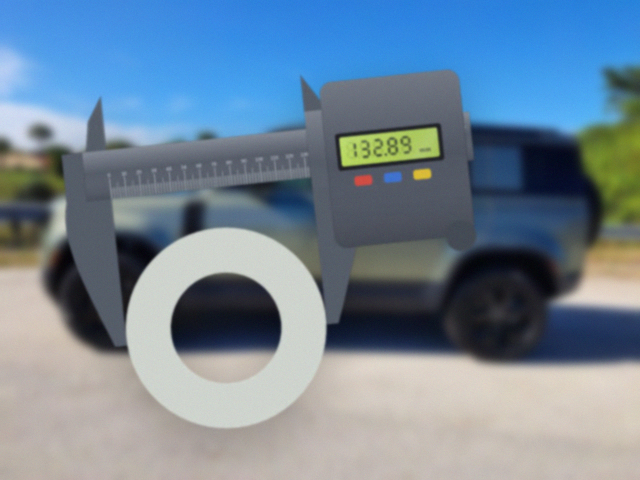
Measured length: 132.89,mm
